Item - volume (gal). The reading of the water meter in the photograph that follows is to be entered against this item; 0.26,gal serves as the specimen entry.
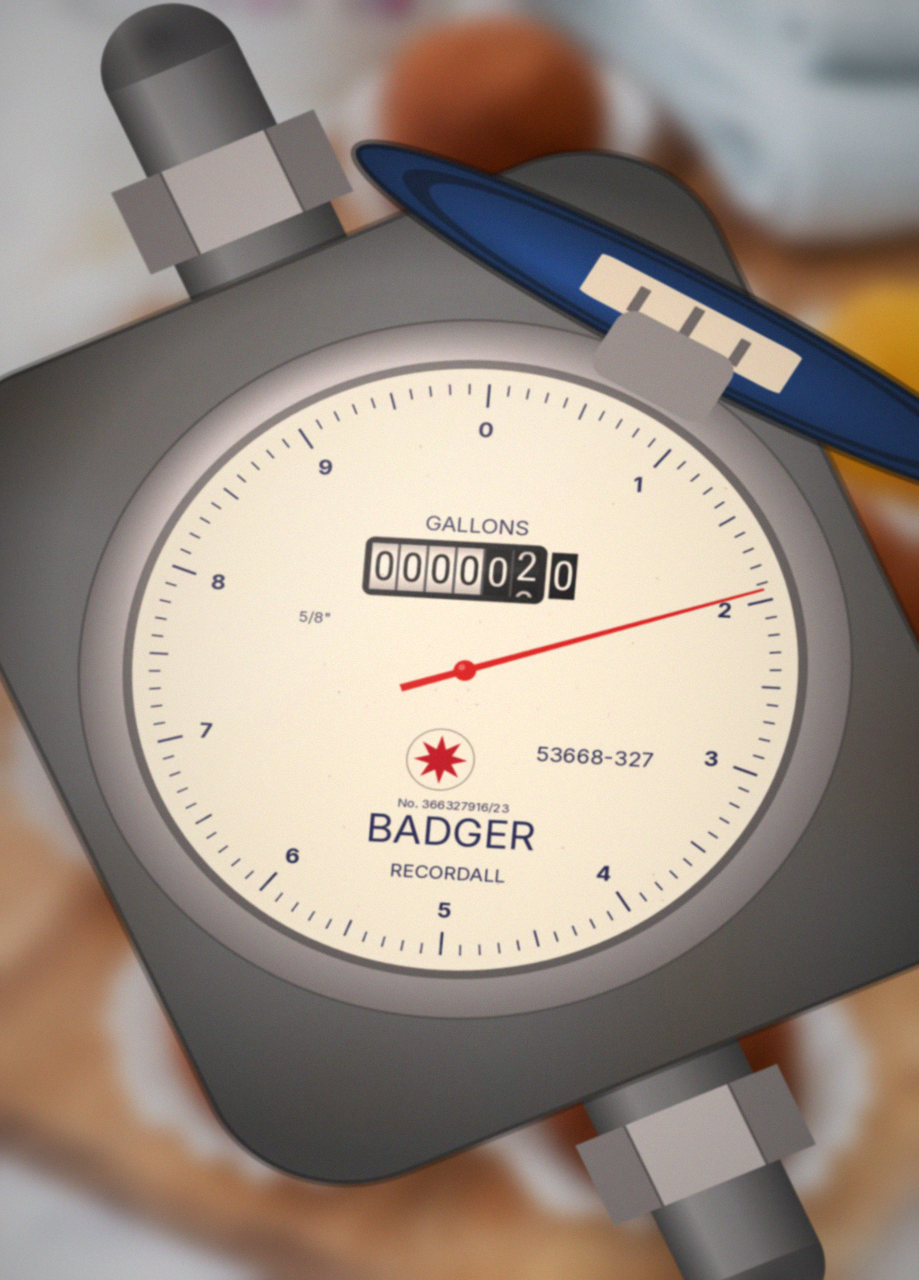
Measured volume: 21.9,gal
